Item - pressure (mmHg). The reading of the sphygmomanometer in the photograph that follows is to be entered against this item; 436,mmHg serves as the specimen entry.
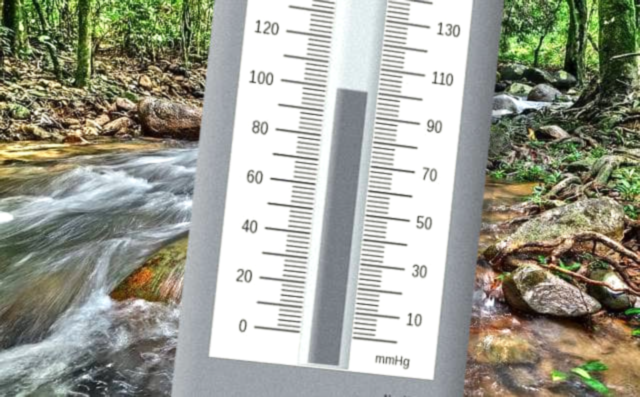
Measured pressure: 100,mmHg
